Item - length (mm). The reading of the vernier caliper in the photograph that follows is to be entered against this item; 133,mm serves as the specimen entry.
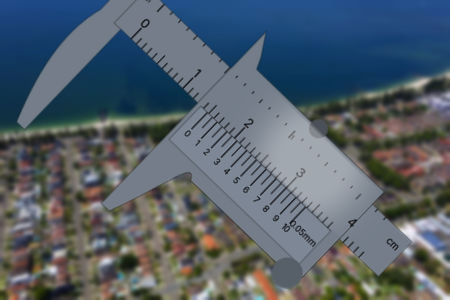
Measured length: 14.8,mm
